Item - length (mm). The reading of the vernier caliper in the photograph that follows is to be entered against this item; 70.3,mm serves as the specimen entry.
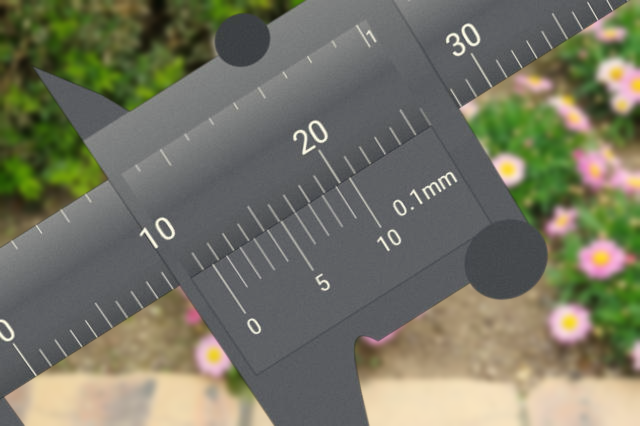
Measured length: 11.6,mm
